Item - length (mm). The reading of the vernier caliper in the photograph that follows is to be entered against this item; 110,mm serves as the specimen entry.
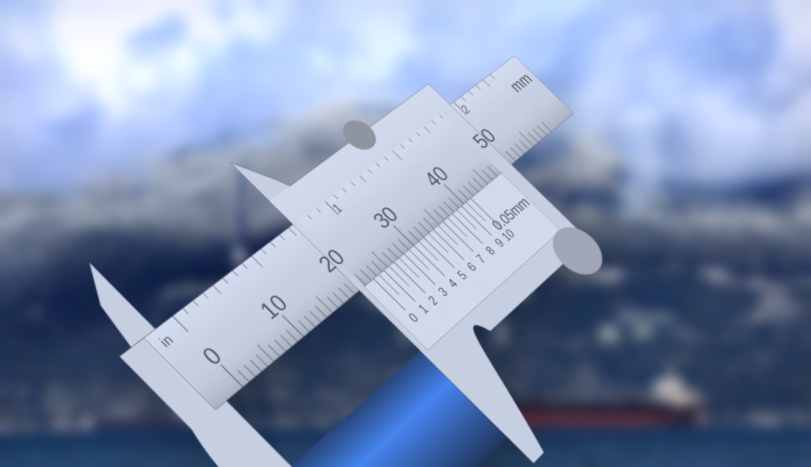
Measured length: 22.4,mm
